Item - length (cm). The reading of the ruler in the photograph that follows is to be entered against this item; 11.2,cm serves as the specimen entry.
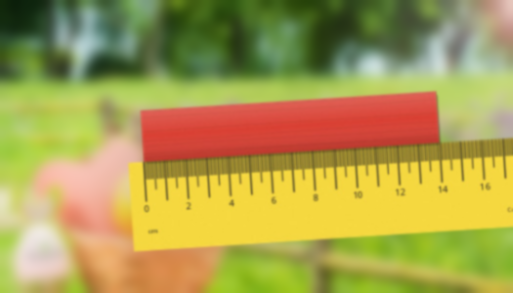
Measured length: 14,cm
